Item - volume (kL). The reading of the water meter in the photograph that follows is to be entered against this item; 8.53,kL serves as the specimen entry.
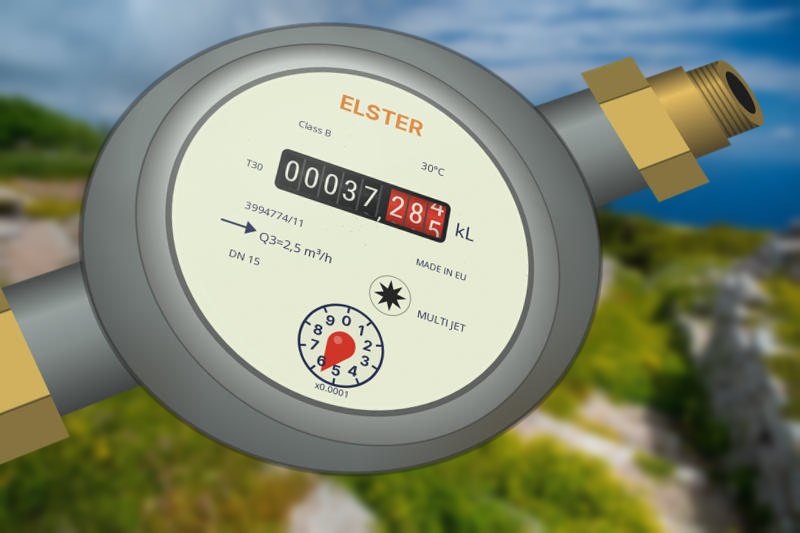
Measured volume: 37.2845,kL
